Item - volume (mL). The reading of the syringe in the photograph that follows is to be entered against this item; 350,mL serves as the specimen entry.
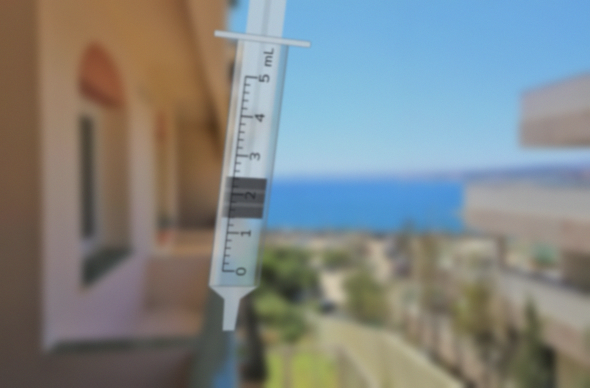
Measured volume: 1.4,mL
